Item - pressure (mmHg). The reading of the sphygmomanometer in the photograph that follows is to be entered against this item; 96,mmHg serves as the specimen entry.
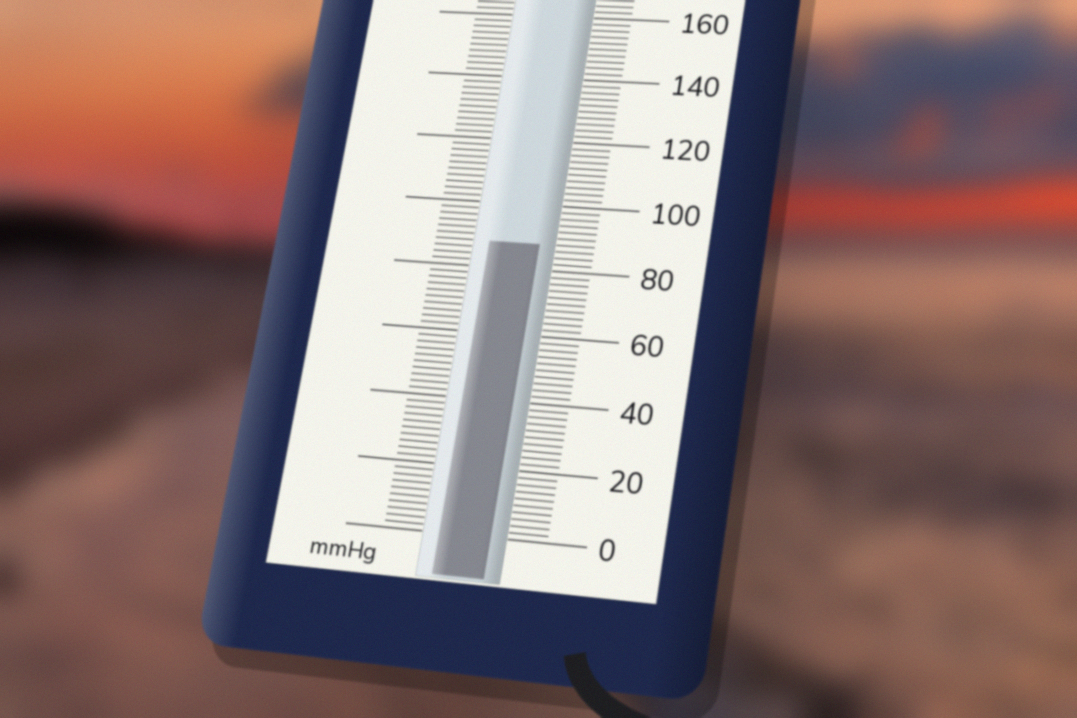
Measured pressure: 88,mmHg
